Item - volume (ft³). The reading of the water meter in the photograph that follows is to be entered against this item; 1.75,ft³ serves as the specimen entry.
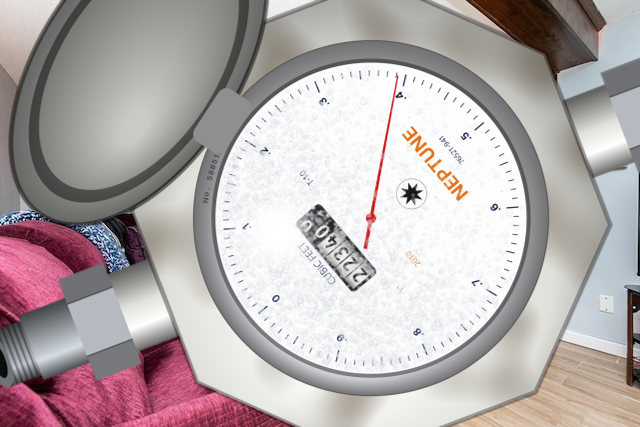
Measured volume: 223400.39,ft³
